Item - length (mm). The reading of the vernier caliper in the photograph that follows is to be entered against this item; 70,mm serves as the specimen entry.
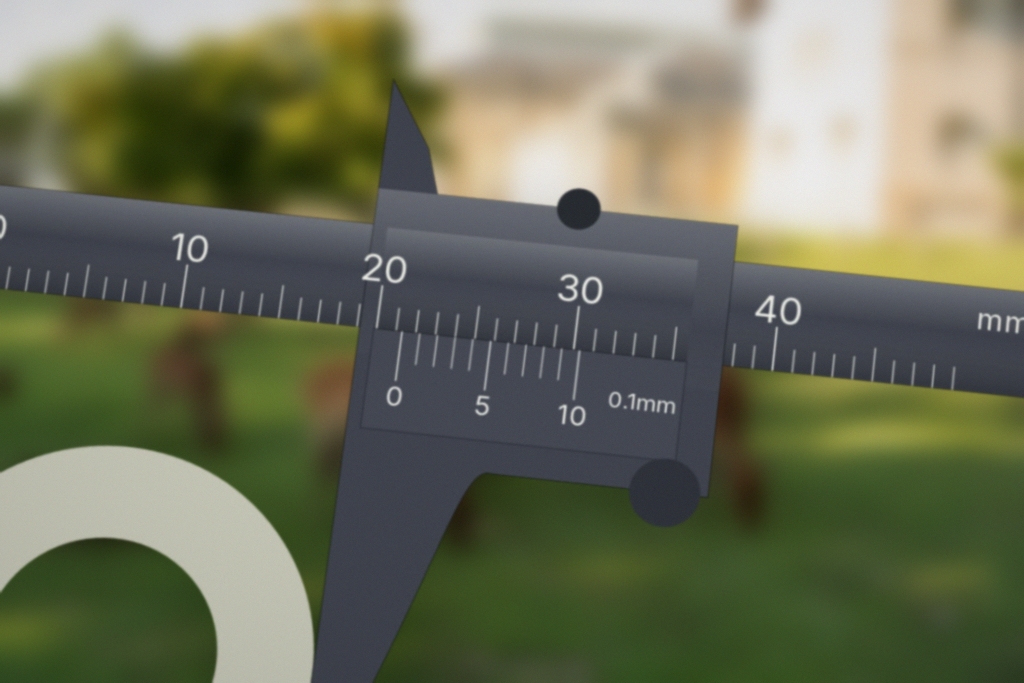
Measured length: 21.3,mm
